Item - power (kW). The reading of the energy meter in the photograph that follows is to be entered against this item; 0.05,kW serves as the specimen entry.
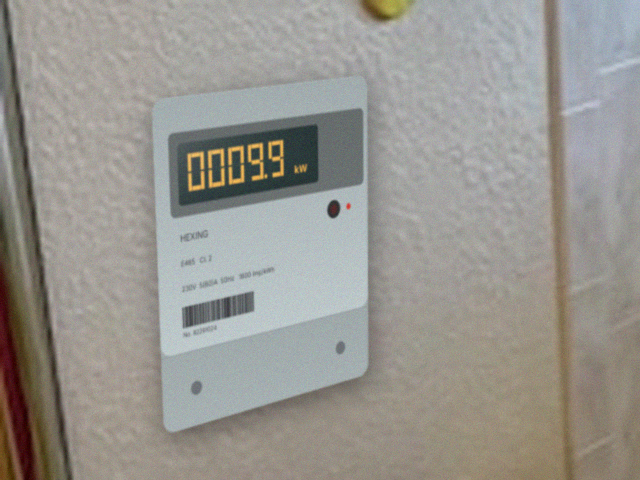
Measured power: 9.9,kW
